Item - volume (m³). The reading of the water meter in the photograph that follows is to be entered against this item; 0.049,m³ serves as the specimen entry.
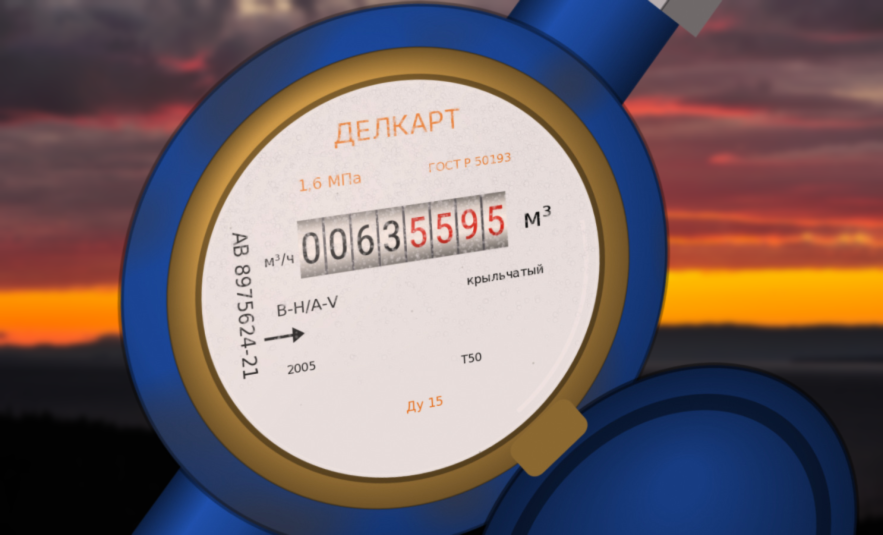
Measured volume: 63.5595,m³
